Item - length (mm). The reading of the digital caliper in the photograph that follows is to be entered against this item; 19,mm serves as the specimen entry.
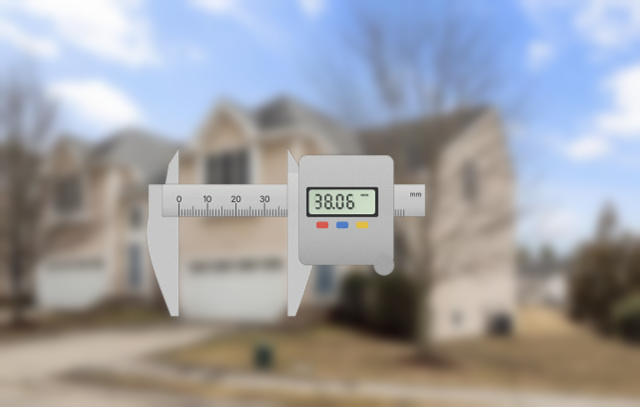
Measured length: 38.06,mm
